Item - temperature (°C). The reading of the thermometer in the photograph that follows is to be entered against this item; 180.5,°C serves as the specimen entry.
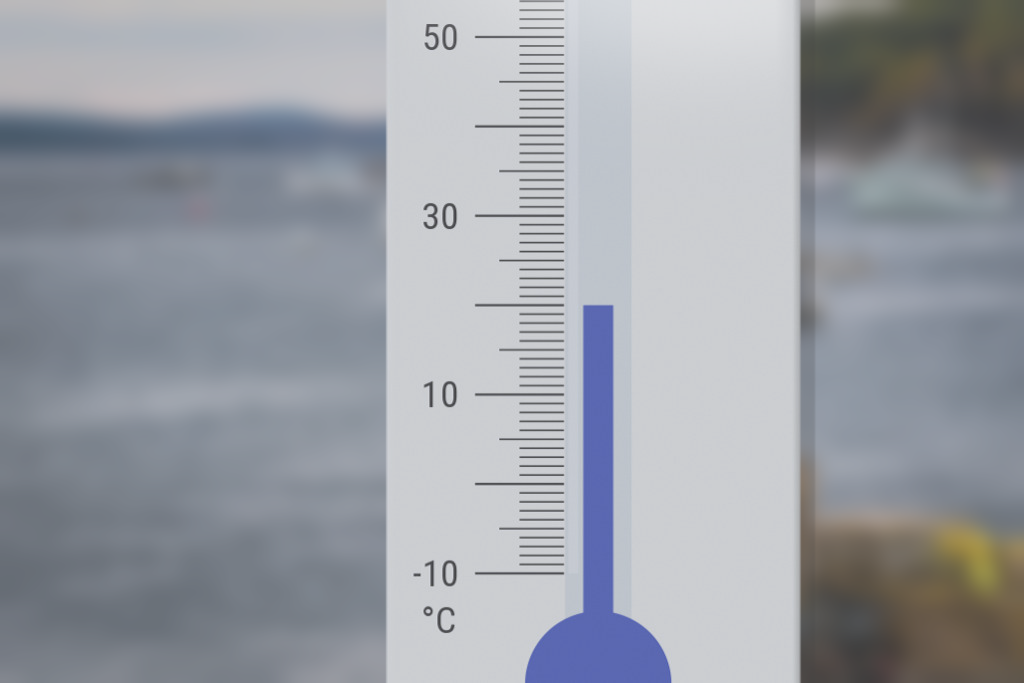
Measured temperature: 20,°C
